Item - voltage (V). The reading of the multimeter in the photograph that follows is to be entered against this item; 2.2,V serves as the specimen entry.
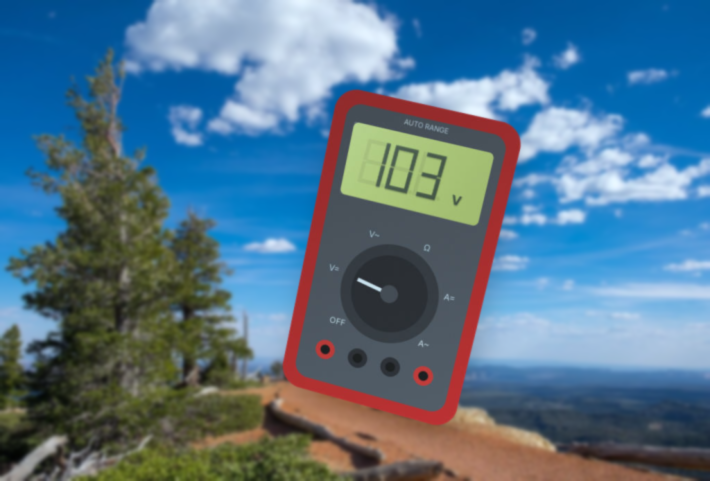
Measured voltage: 103,V
